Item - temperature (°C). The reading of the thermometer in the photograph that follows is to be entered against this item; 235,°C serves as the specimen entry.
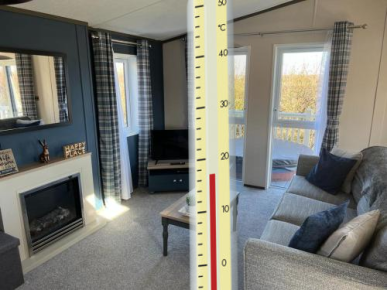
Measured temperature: 17,°C
